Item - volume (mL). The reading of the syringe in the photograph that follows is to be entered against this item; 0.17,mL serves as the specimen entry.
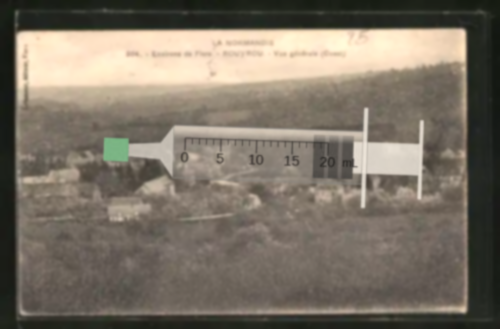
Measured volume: 18,mL
